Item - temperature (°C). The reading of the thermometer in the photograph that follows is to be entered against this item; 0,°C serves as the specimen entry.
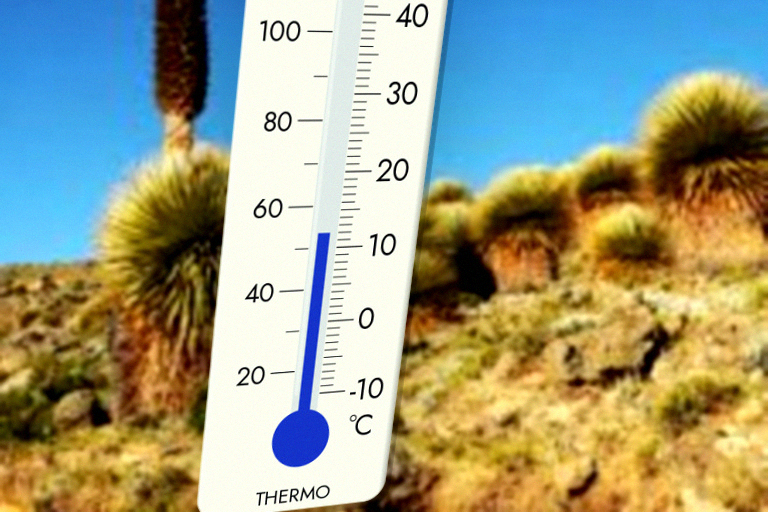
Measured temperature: 12,°C
